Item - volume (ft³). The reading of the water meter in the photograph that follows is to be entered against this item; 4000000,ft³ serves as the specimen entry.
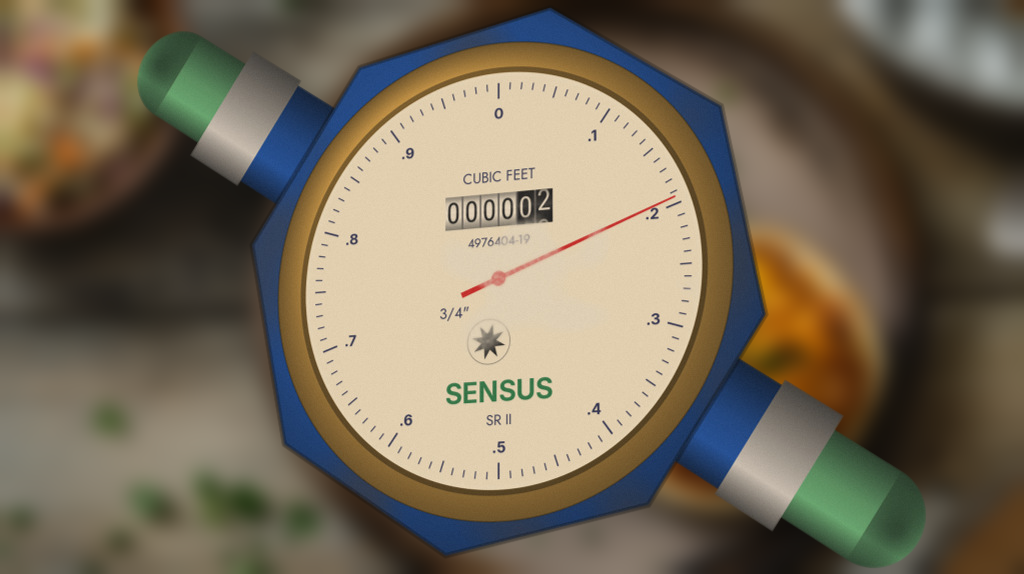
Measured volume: 2.19,ft³
